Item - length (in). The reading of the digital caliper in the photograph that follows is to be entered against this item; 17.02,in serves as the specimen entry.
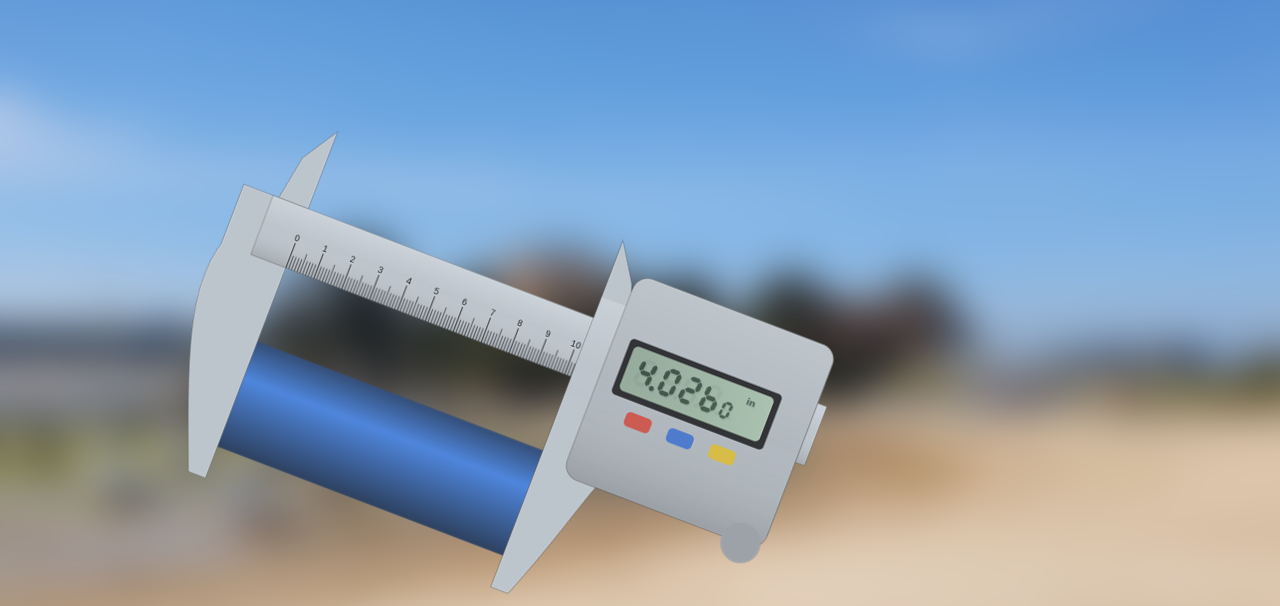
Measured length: 4.0260,in
